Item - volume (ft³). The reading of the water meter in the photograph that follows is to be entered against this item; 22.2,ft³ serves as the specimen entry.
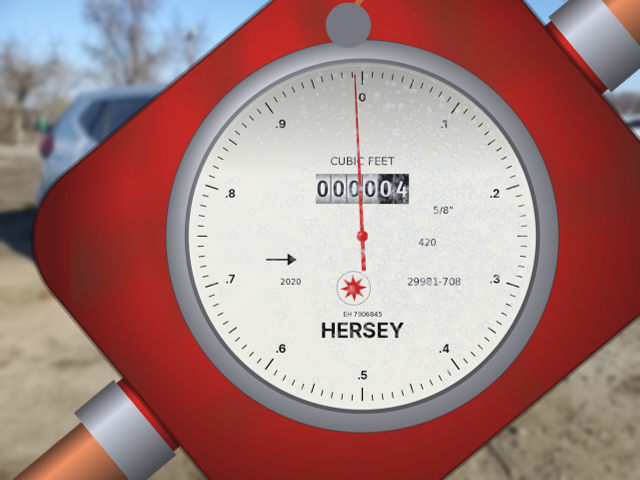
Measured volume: 3.99,ft³
